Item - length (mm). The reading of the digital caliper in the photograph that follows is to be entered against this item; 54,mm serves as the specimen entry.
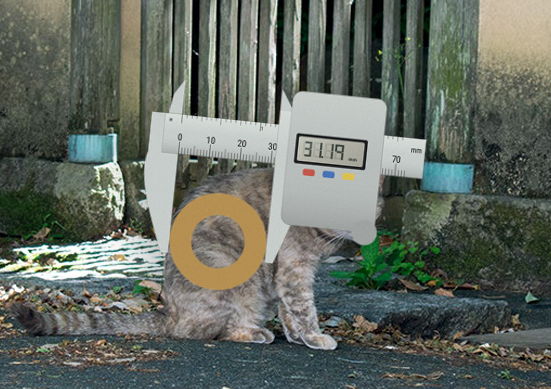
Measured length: 31.19,mm
